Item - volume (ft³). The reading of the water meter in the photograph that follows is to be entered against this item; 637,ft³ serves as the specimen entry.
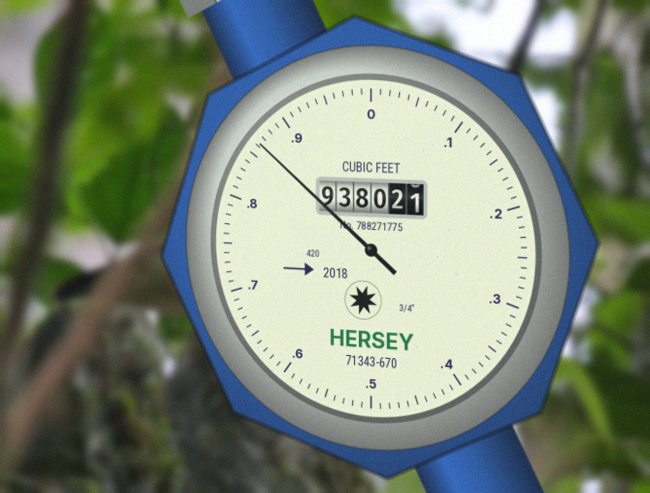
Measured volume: 938020.86,ft³
